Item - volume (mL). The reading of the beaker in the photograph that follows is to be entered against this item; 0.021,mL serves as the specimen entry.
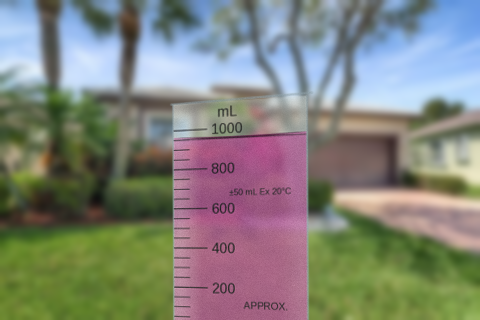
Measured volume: 950,mL
